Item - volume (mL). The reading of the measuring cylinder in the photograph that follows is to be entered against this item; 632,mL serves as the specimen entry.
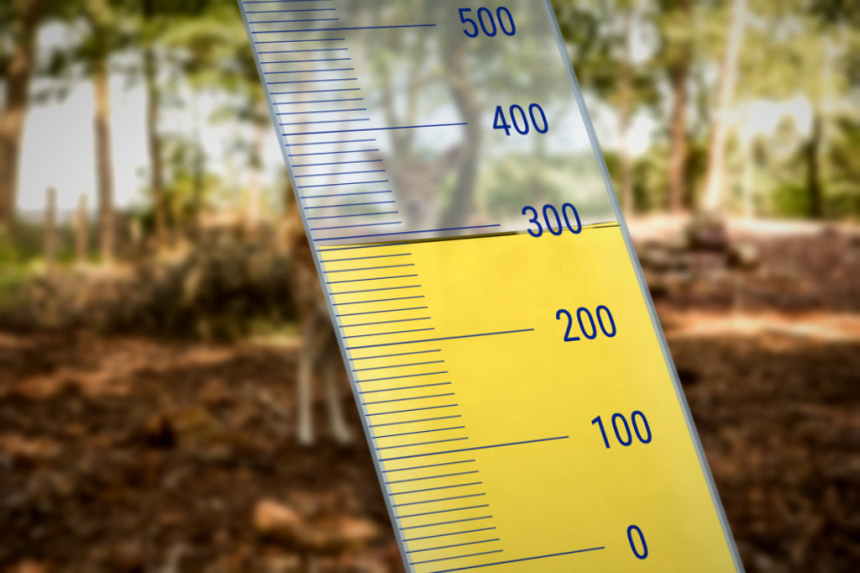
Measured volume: 290,mL
